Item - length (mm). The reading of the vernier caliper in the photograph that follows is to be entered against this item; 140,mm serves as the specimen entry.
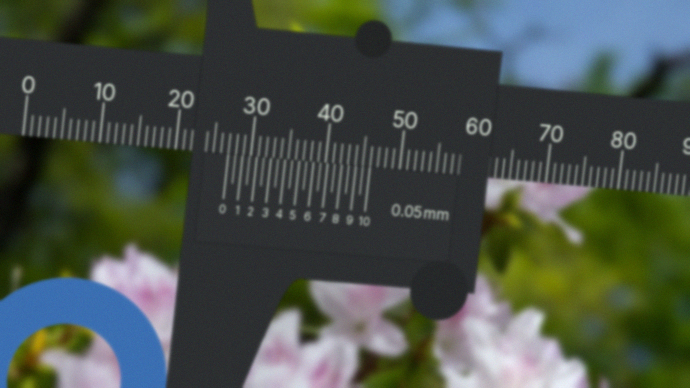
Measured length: 27.0,mm
